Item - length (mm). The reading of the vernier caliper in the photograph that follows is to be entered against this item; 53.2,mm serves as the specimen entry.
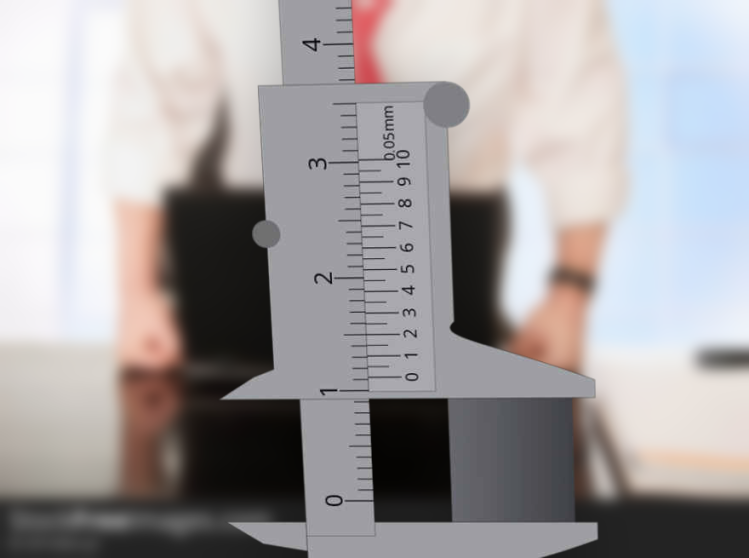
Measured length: 11.2,mm
